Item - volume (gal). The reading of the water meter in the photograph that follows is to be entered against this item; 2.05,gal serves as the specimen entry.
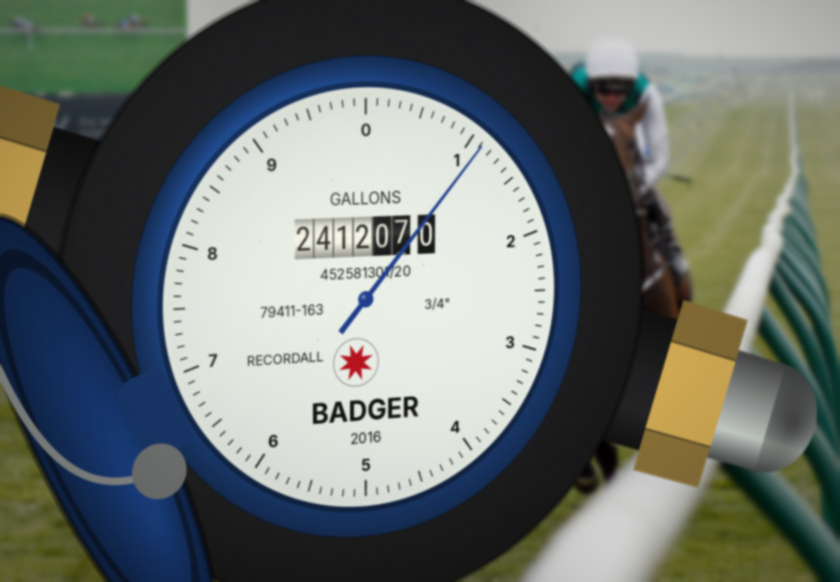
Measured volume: 2412071.1,gal
